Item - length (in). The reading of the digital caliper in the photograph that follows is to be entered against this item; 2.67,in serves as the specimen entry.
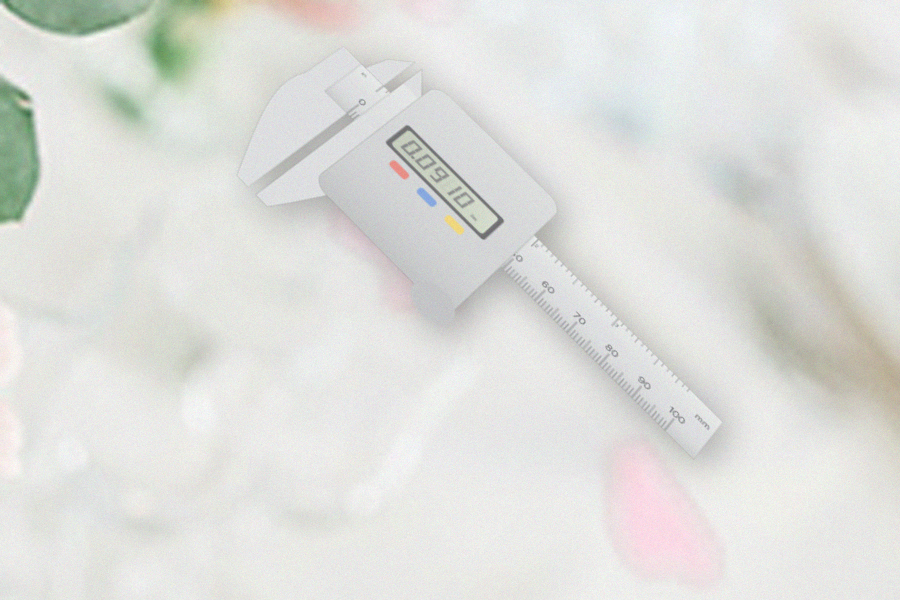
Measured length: 0.0910,in
